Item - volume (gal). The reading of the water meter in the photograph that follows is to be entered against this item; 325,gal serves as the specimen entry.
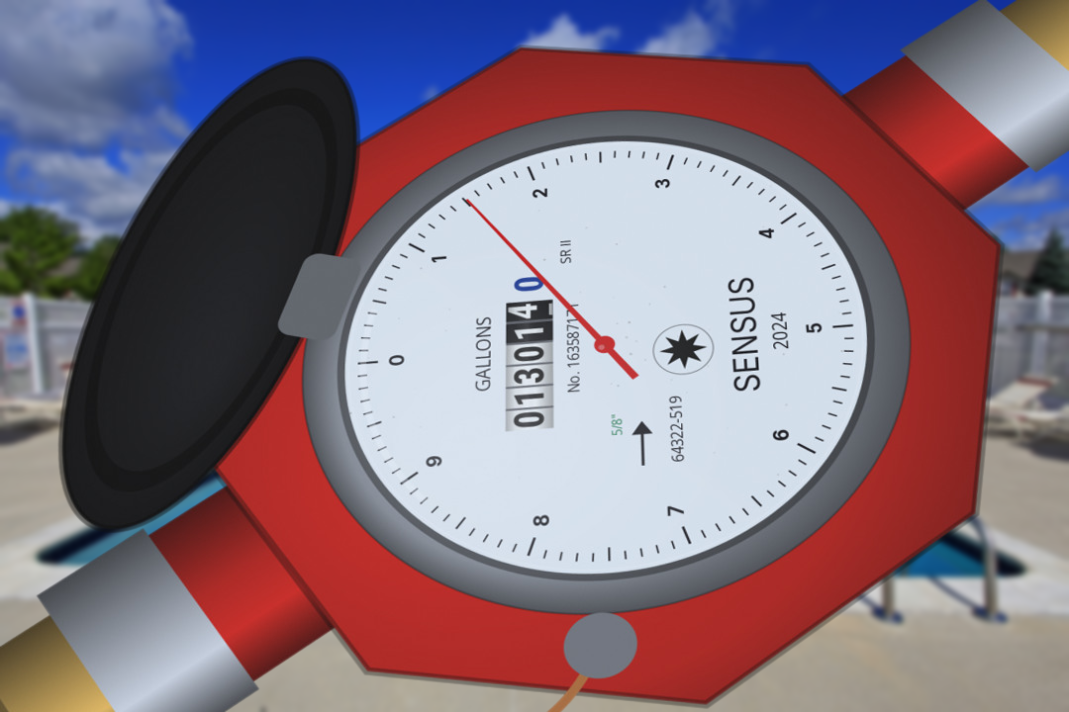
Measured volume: 130141.5,gal
